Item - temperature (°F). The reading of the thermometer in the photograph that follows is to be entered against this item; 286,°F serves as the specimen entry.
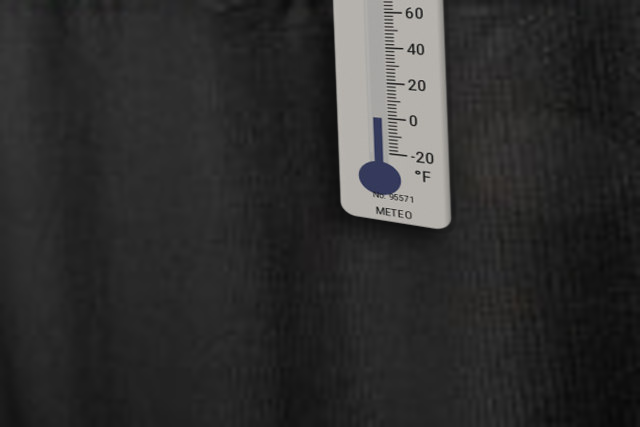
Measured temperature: 0,°F
